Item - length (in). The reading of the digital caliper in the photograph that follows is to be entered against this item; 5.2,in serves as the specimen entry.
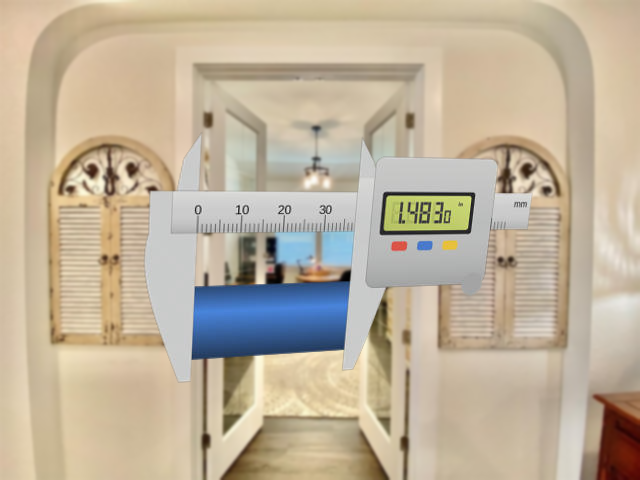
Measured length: 1.4830,in
